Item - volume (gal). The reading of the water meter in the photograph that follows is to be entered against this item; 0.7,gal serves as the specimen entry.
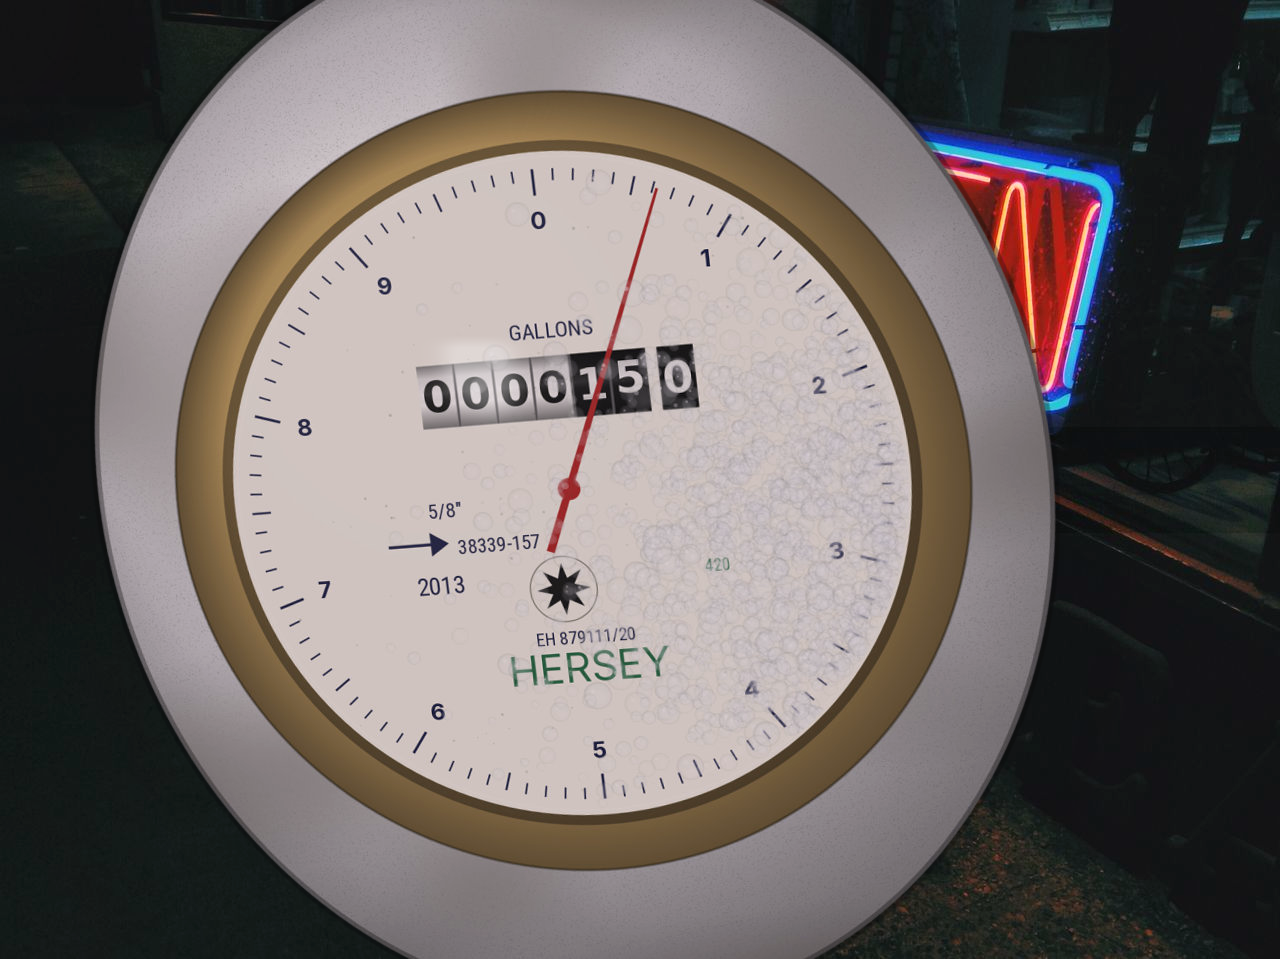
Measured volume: 150.6,gal
